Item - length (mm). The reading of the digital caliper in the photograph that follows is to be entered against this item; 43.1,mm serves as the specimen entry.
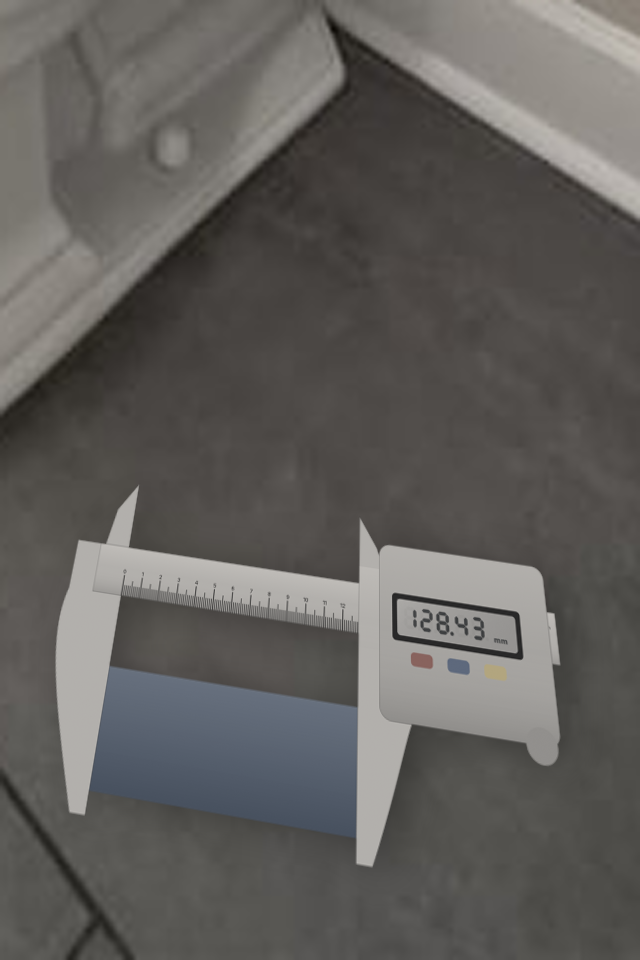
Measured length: 128.43,mm
